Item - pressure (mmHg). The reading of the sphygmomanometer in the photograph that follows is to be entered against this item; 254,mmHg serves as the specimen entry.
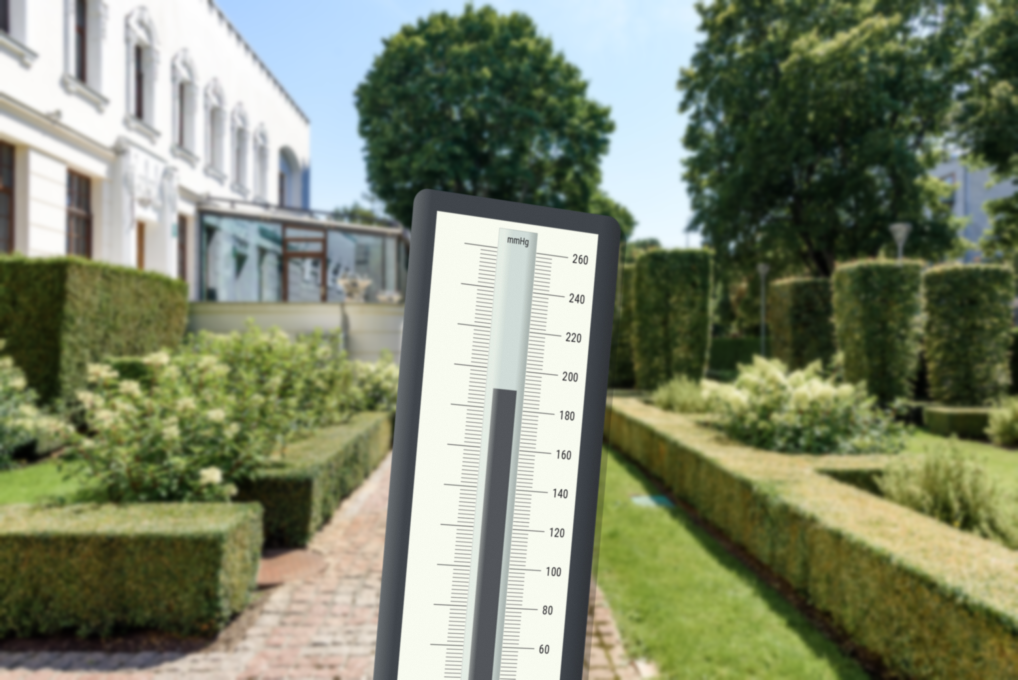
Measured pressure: 190,mmHg
